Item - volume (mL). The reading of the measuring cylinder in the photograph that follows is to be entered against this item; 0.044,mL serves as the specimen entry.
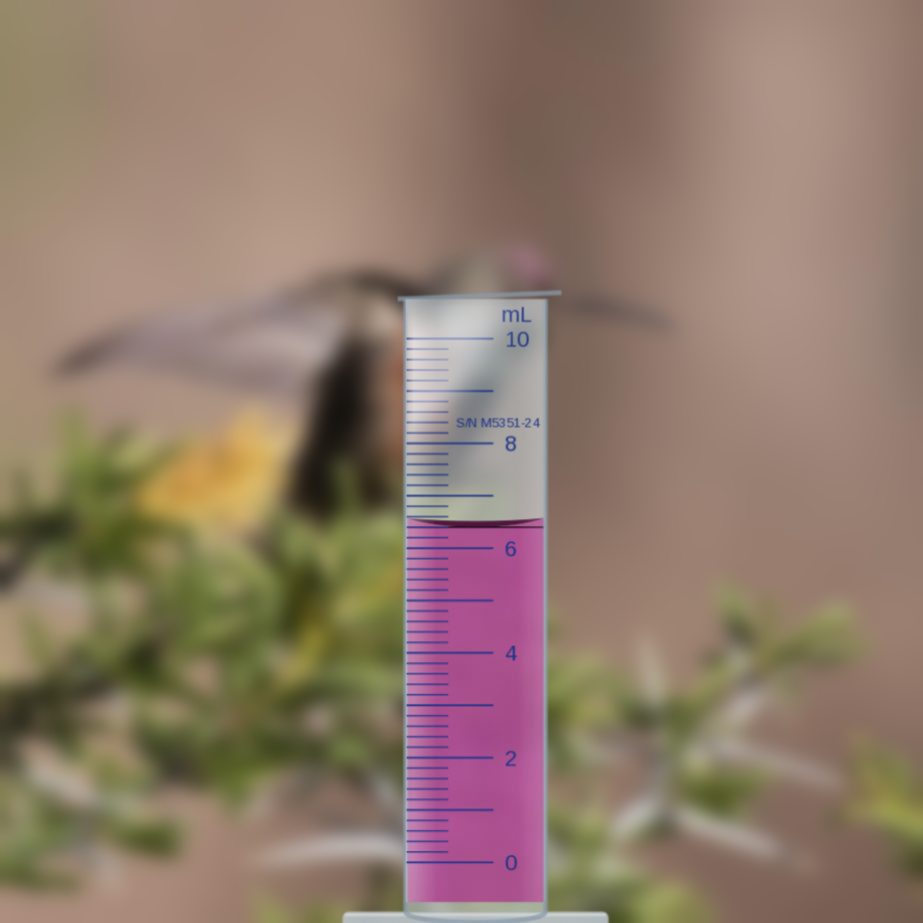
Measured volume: 6.4,mL
